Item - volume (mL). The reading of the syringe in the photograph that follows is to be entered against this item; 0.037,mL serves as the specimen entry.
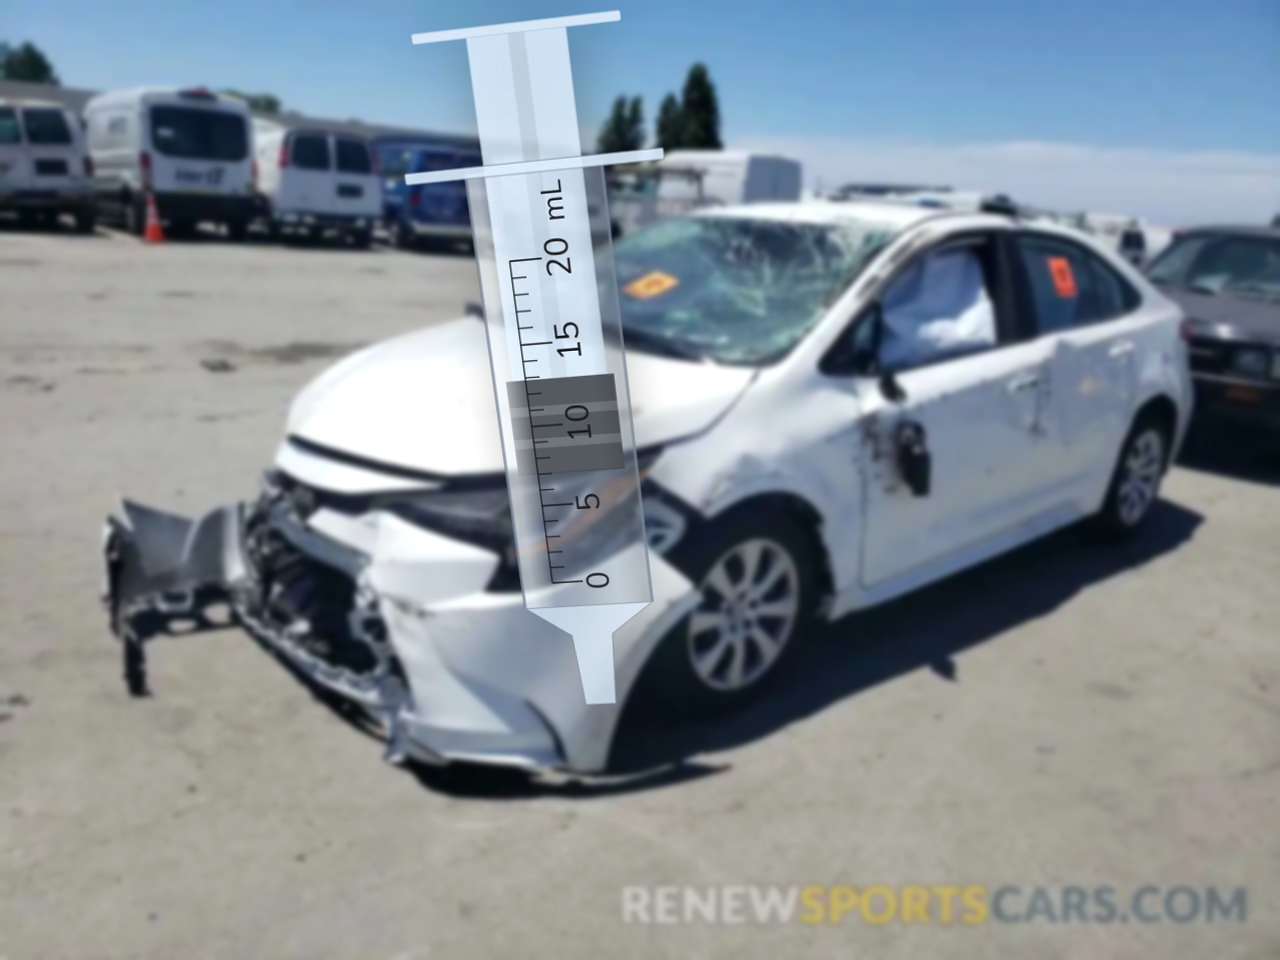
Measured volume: 7,mL
